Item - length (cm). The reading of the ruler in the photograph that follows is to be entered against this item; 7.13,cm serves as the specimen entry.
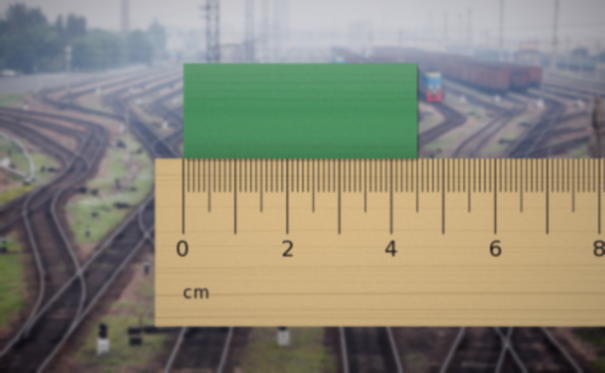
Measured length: 4.5,cm
